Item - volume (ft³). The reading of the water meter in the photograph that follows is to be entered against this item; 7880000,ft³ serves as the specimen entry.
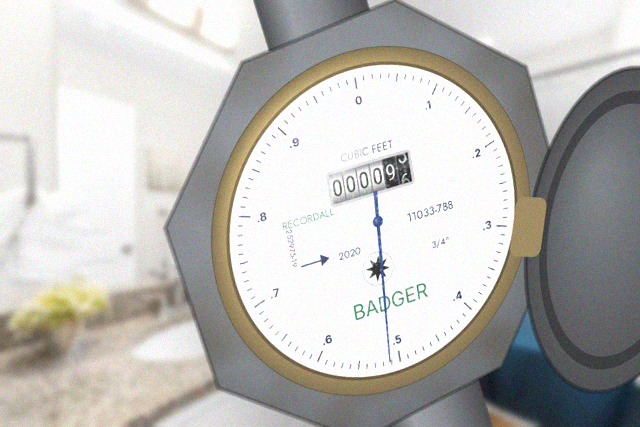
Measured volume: 95.51,ft³
